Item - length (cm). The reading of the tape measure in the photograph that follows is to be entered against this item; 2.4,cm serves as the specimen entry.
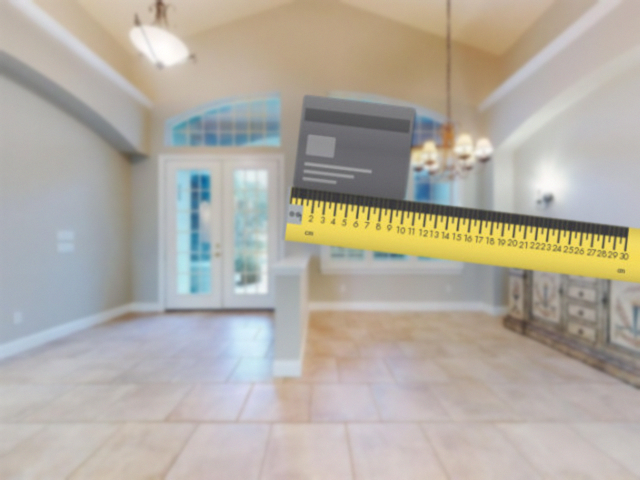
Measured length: 10,cm
